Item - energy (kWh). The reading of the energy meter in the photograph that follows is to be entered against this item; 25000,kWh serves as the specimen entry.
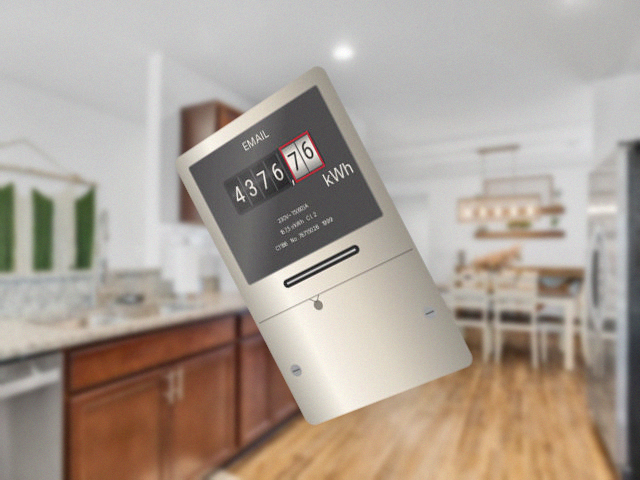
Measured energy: 4376.76,kWh
